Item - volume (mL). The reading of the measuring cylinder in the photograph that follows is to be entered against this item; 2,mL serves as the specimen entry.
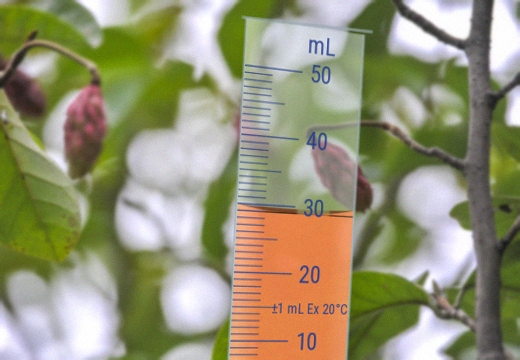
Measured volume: 29,mL
